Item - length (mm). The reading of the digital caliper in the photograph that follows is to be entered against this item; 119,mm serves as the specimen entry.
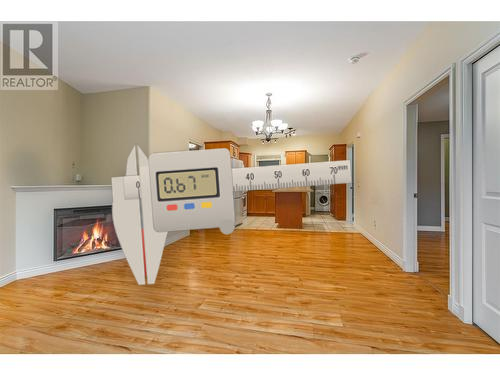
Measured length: 0.67,mm
